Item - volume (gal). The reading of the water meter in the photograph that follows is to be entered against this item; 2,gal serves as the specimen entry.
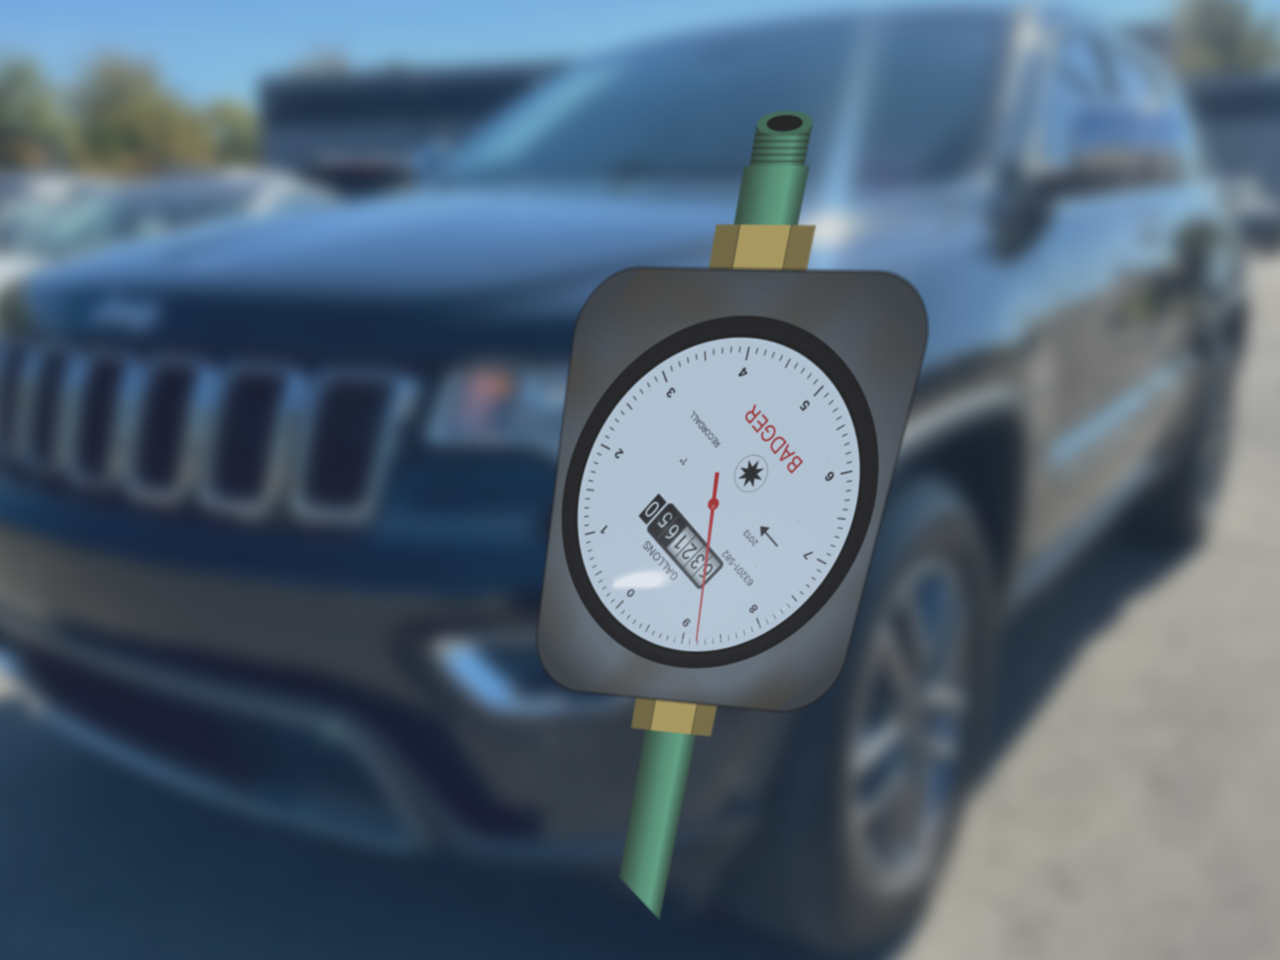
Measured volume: 6321648.8,gal
